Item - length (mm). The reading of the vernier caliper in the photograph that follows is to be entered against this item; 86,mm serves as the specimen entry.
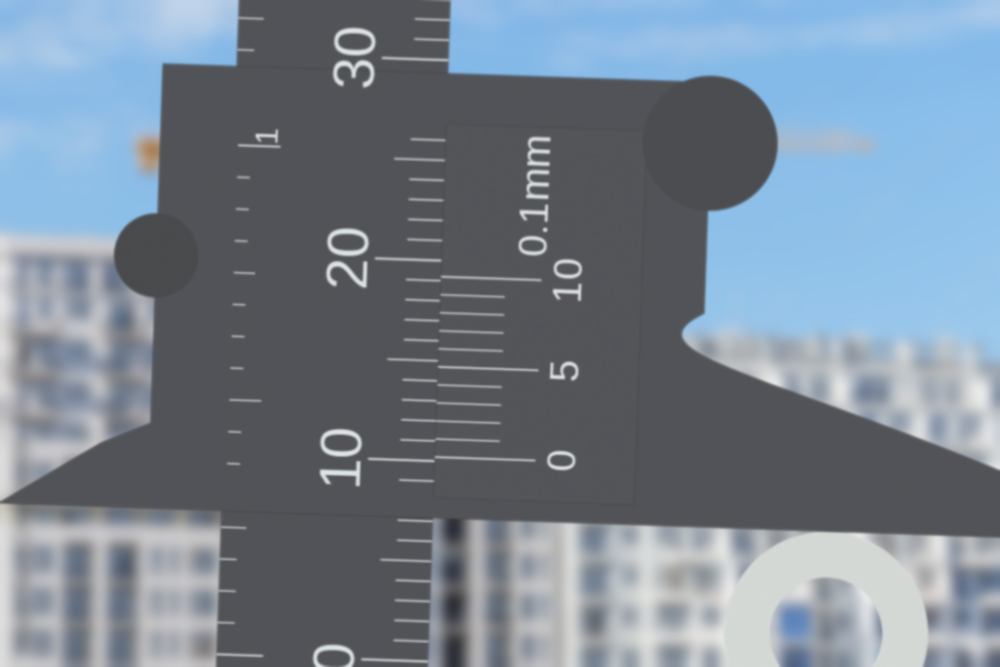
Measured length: 10.2,mm
